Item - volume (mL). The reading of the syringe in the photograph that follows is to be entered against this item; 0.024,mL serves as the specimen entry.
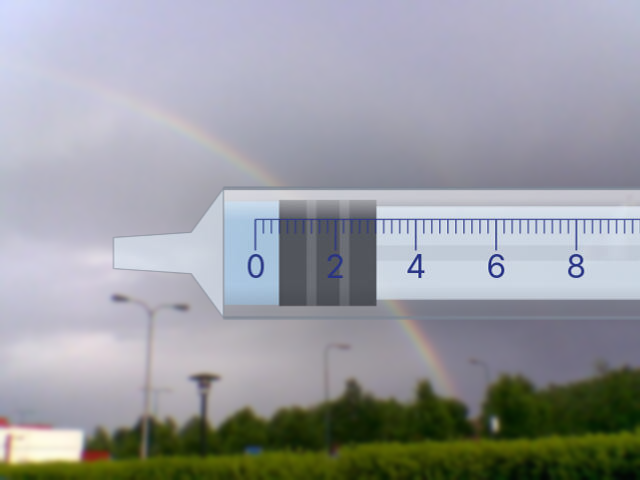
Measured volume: 0.6,mL
